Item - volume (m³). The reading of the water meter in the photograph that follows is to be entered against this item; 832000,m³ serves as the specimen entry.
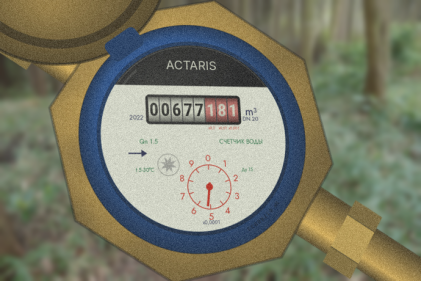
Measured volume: 677.1815,m³
